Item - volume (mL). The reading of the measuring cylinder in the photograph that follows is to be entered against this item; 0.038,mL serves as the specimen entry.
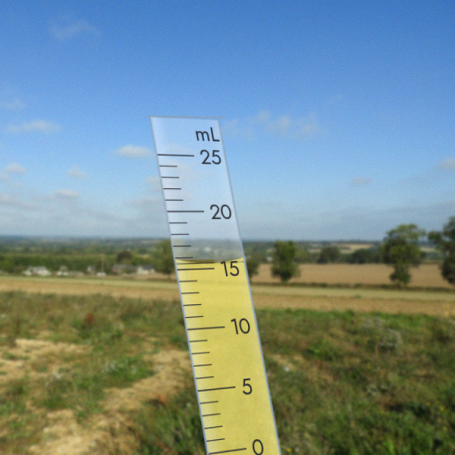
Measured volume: 15.5,mL
